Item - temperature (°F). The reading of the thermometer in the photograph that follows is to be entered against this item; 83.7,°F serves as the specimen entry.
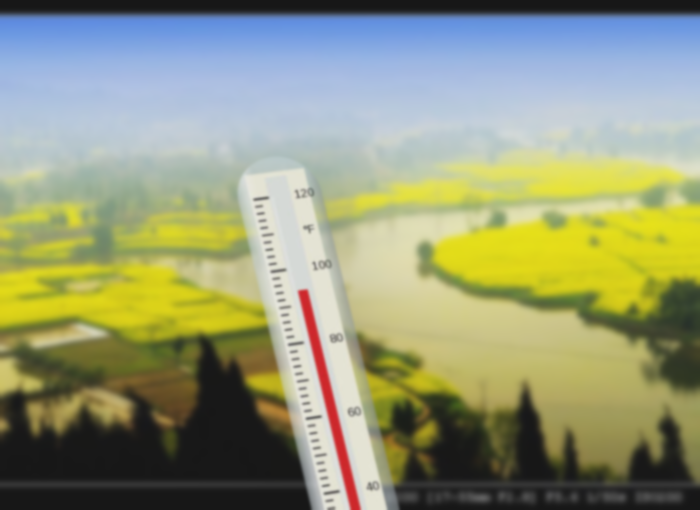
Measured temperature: 94,°F
